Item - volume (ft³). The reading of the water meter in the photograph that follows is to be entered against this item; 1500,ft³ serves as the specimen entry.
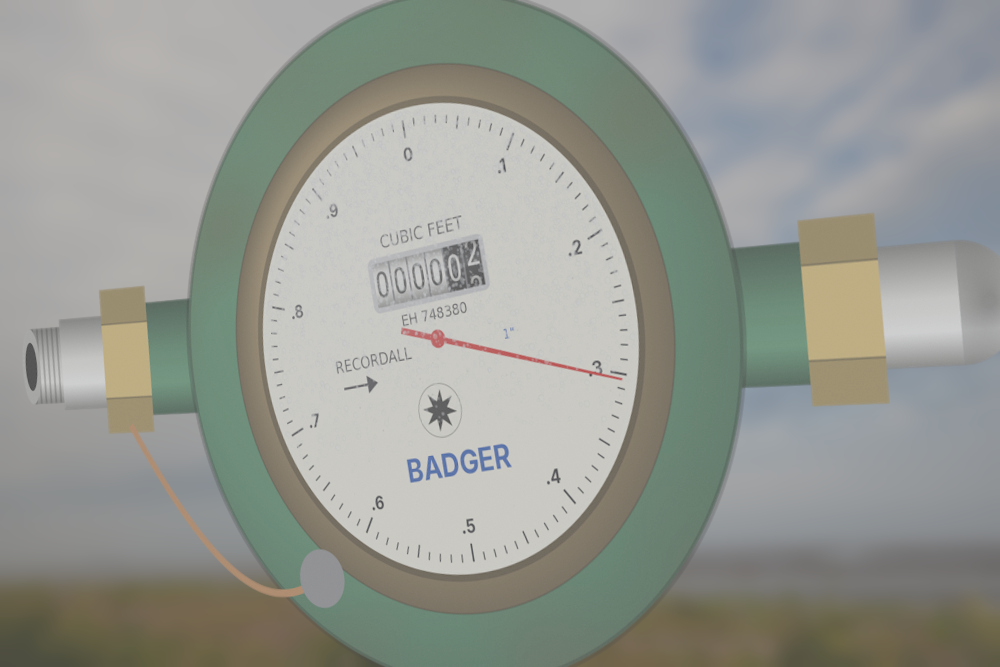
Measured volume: 2.30,ft³
